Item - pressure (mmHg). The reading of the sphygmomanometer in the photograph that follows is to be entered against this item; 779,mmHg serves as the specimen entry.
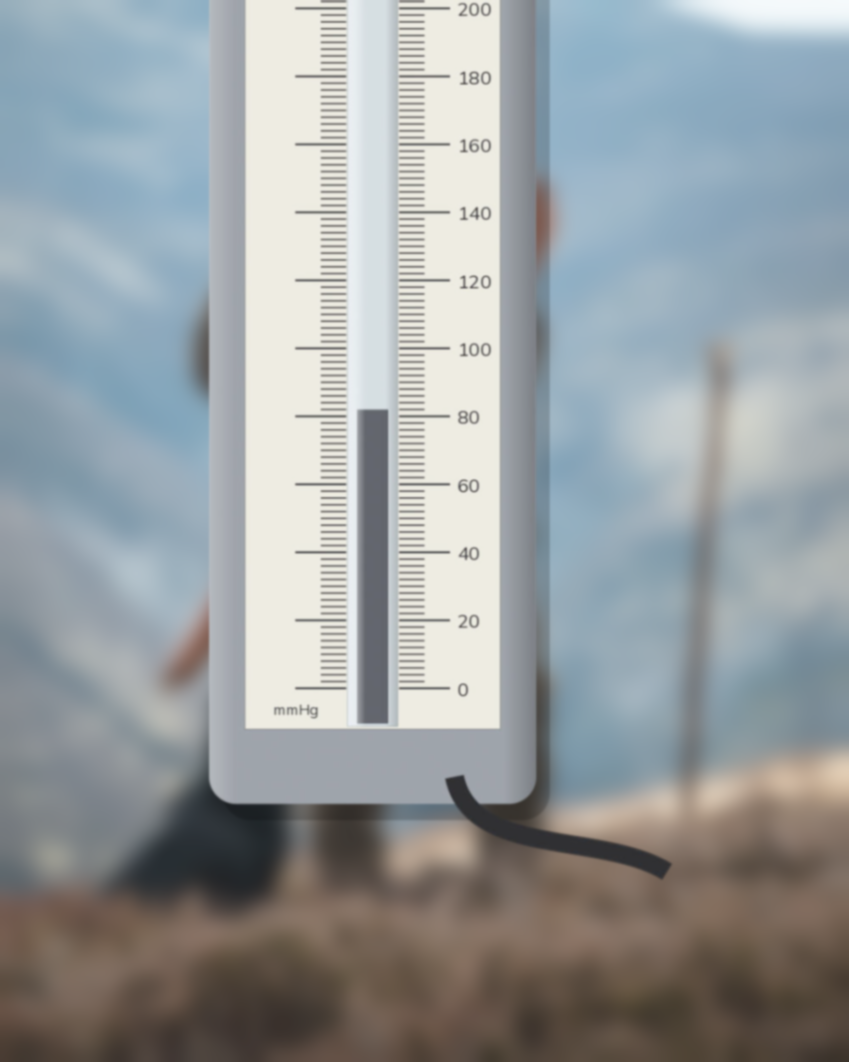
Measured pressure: 82,mmHg
